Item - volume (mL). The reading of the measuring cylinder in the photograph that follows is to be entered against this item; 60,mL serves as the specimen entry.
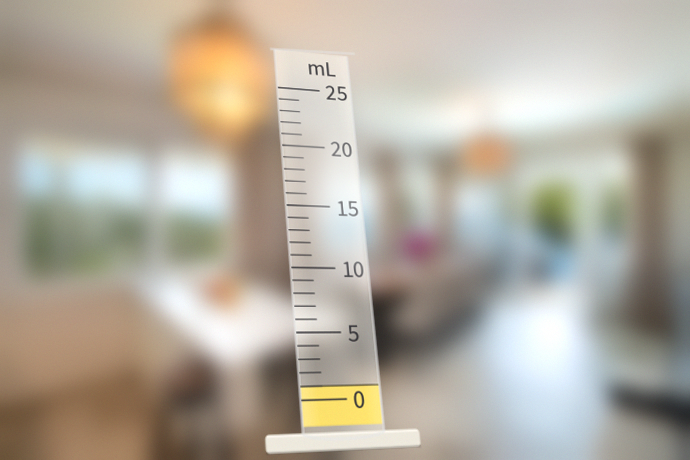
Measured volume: 1,mL
